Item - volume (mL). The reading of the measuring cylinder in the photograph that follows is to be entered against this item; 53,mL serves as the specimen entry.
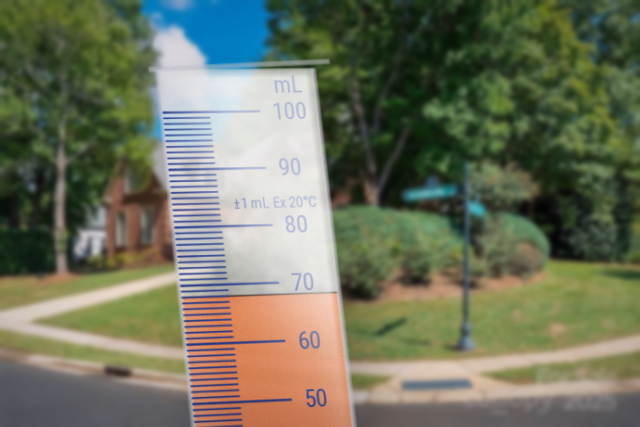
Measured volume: 68,mL
